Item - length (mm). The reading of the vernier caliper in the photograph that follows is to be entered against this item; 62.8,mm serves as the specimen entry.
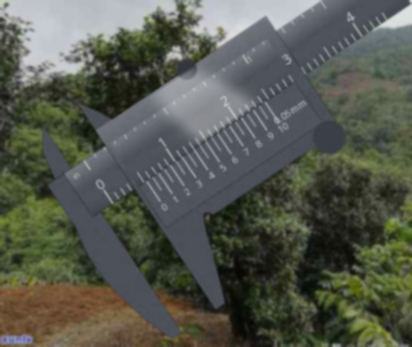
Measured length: 5.4,mm
